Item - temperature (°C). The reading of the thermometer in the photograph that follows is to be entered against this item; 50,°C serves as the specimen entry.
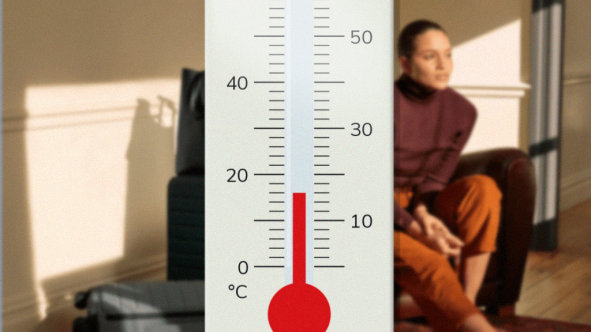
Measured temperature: 16,°C
